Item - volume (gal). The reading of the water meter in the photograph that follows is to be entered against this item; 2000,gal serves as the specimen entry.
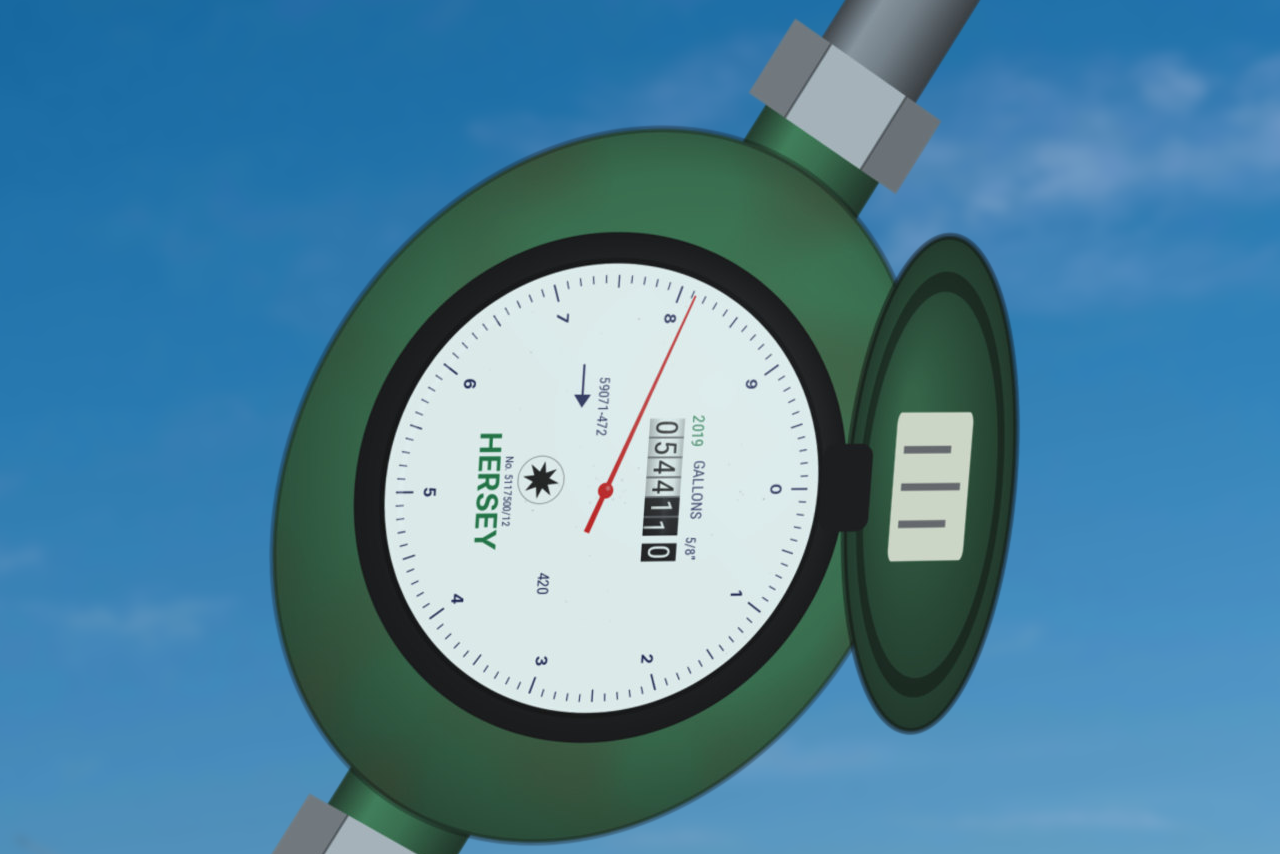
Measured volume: 544108.1,gal
